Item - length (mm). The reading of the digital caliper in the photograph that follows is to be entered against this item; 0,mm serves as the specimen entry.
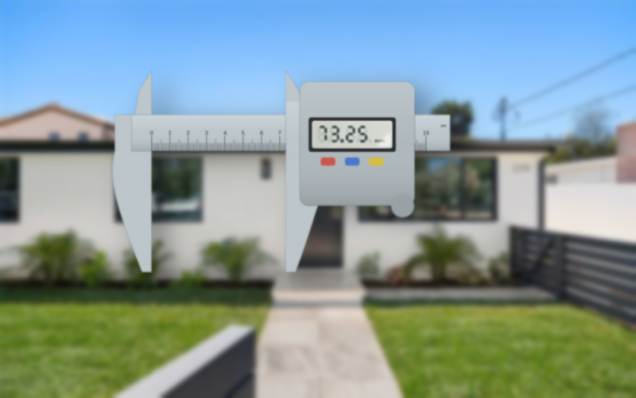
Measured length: 73.25,mm
